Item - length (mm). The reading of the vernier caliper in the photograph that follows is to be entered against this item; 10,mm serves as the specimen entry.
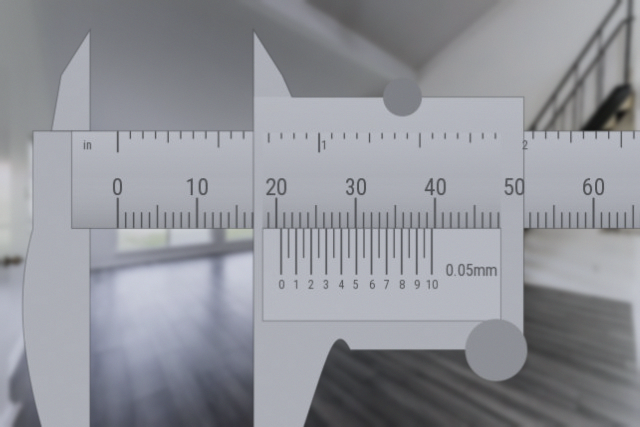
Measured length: 20.6,mm
